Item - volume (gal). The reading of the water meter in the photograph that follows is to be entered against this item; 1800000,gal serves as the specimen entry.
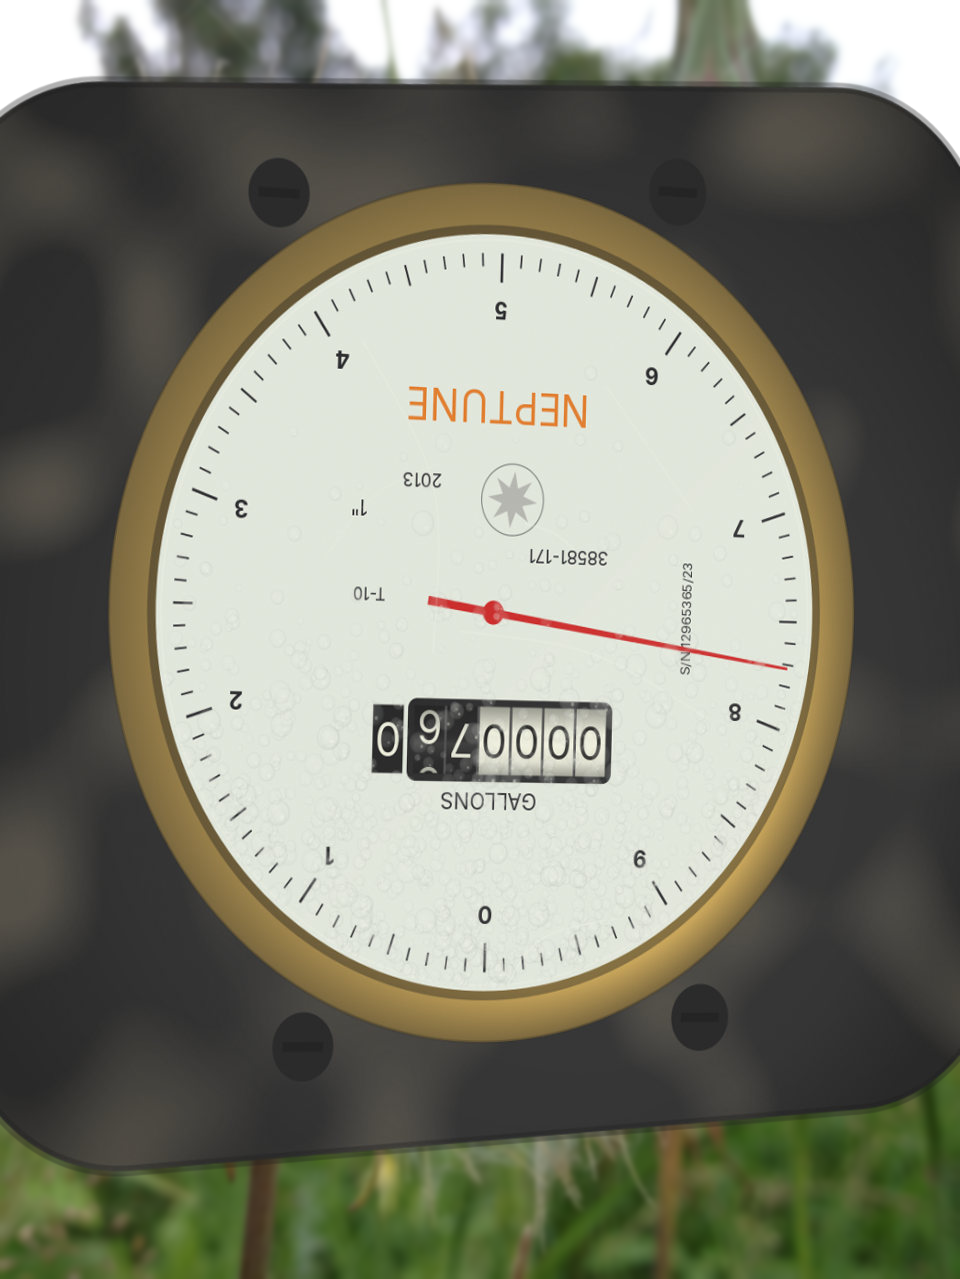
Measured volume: 757.7,gal
